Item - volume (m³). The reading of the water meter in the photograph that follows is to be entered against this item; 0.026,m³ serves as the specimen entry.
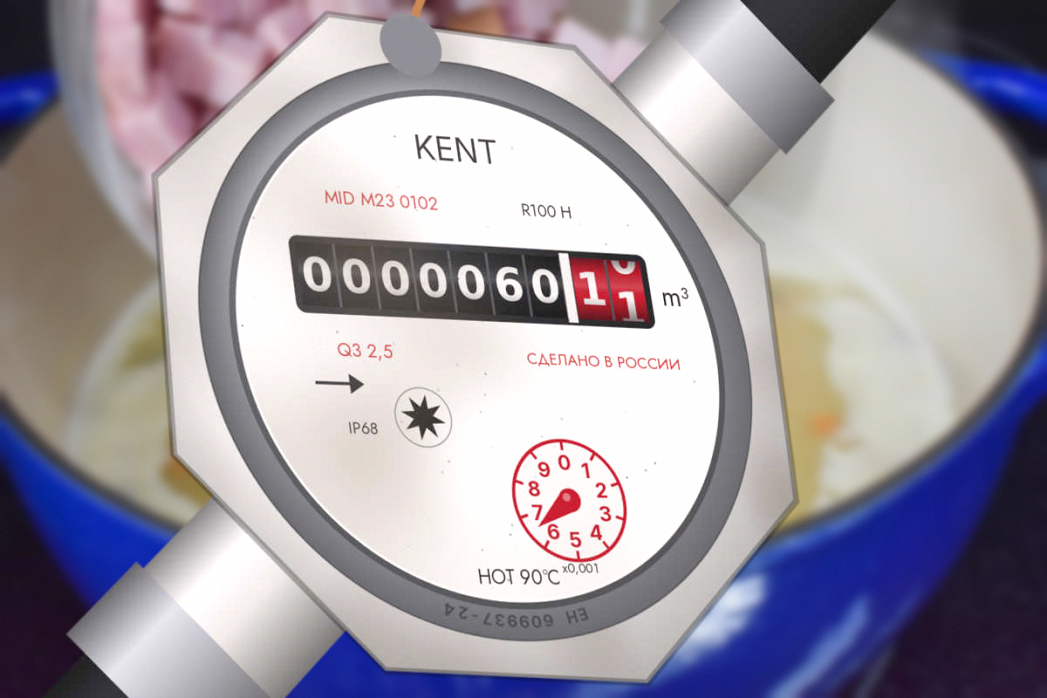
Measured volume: 60.106,m³
